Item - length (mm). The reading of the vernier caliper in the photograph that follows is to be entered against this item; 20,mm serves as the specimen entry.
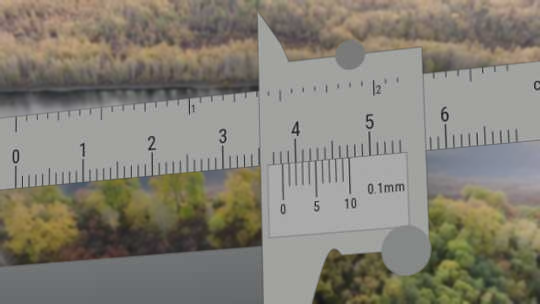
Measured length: 38.2,mm
